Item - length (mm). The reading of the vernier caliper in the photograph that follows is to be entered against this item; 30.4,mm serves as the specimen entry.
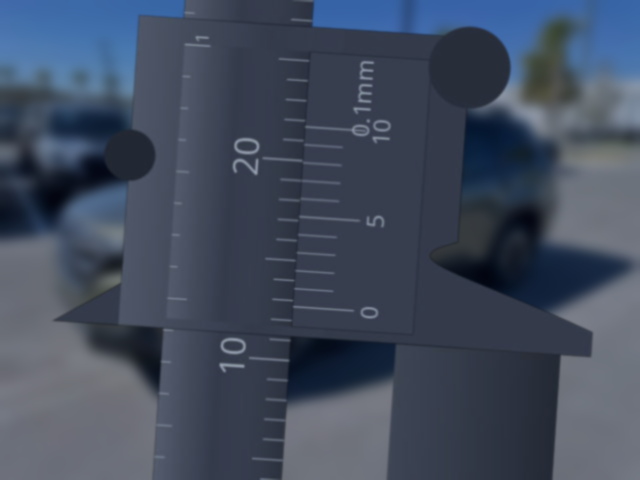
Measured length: 12.7,mm
